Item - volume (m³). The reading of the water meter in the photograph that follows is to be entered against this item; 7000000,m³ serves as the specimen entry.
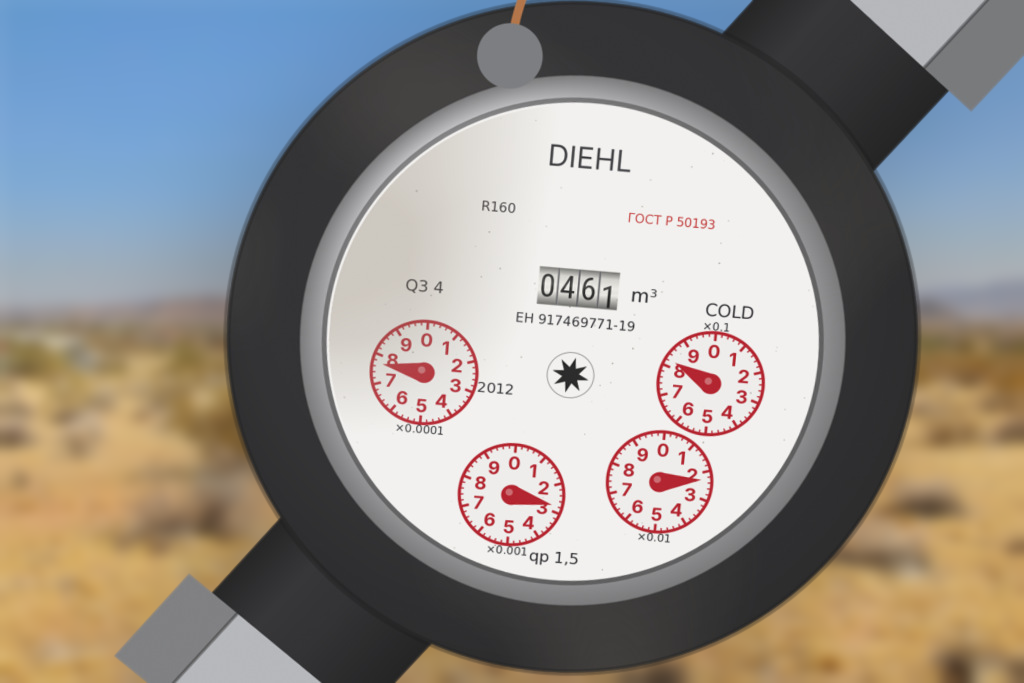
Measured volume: 460.8227,m³
